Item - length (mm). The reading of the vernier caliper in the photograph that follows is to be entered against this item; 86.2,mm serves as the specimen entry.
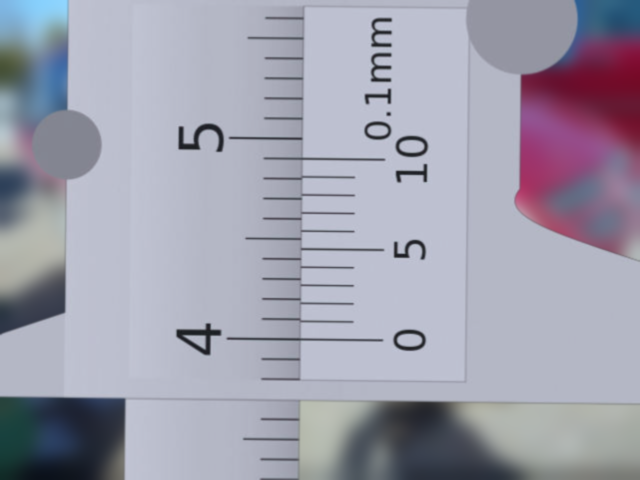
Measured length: 40.0,mm
